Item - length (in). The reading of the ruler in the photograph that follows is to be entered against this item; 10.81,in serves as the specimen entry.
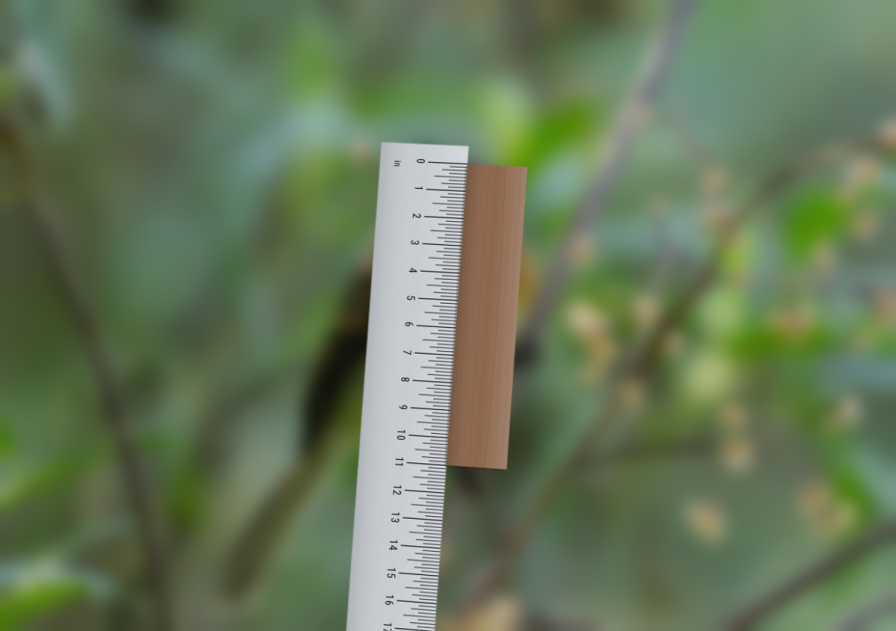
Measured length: 11,in
